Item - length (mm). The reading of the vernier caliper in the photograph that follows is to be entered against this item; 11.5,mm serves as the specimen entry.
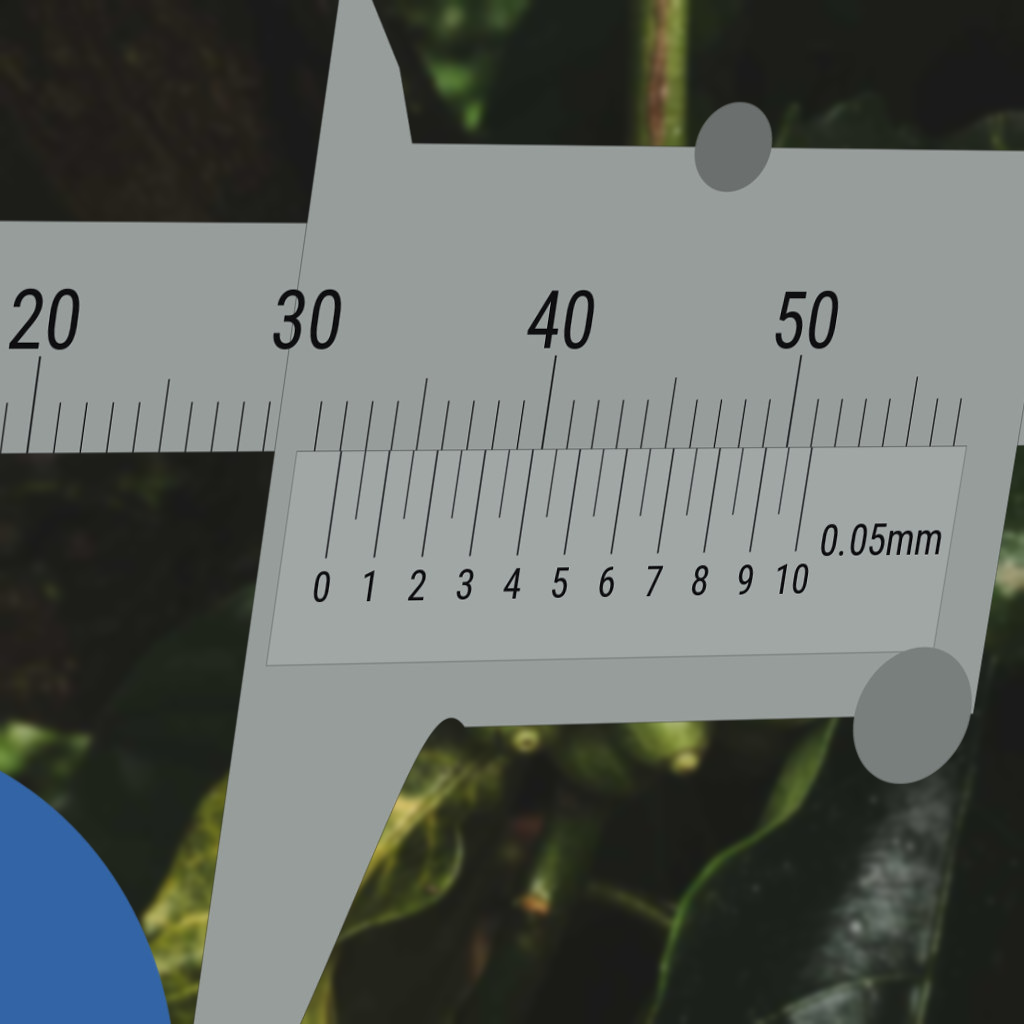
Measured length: 32.05,mm
